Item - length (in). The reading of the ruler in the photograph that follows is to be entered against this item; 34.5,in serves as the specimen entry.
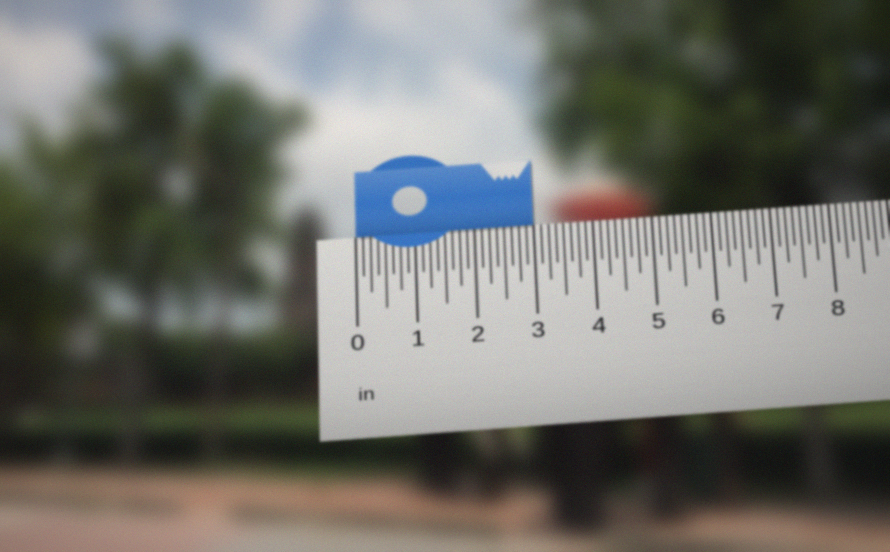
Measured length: 3,in
